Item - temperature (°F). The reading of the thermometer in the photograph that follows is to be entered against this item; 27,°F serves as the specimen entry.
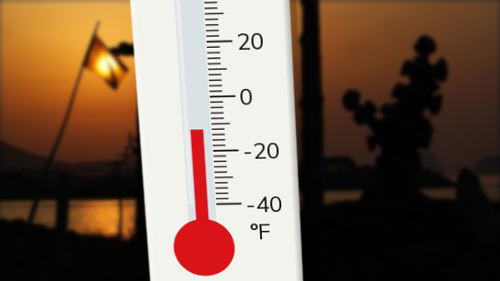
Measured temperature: -12,°F
